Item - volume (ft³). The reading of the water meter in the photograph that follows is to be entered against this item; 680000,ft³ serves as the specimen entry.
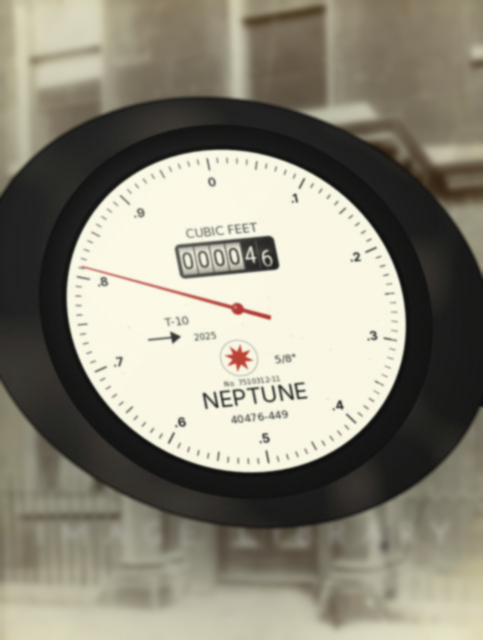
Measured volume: 45.81,ft³
